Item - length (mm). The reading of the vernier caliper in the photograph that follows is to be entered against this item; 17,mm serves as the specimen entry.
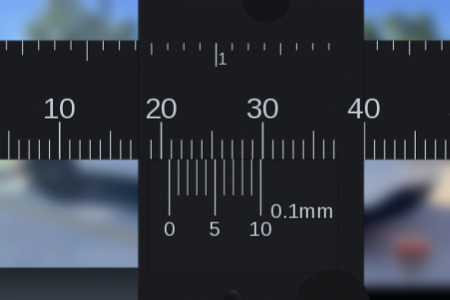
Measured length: 20.8,mm
